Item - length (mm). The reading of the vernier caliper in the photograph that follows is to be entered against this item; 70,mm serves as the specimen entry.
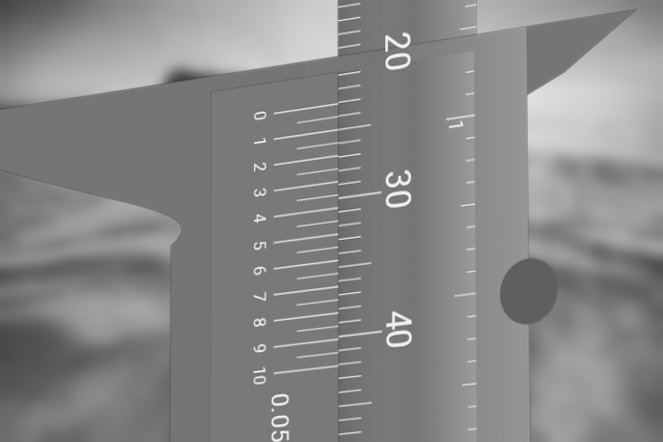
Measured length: 23.1,mm
